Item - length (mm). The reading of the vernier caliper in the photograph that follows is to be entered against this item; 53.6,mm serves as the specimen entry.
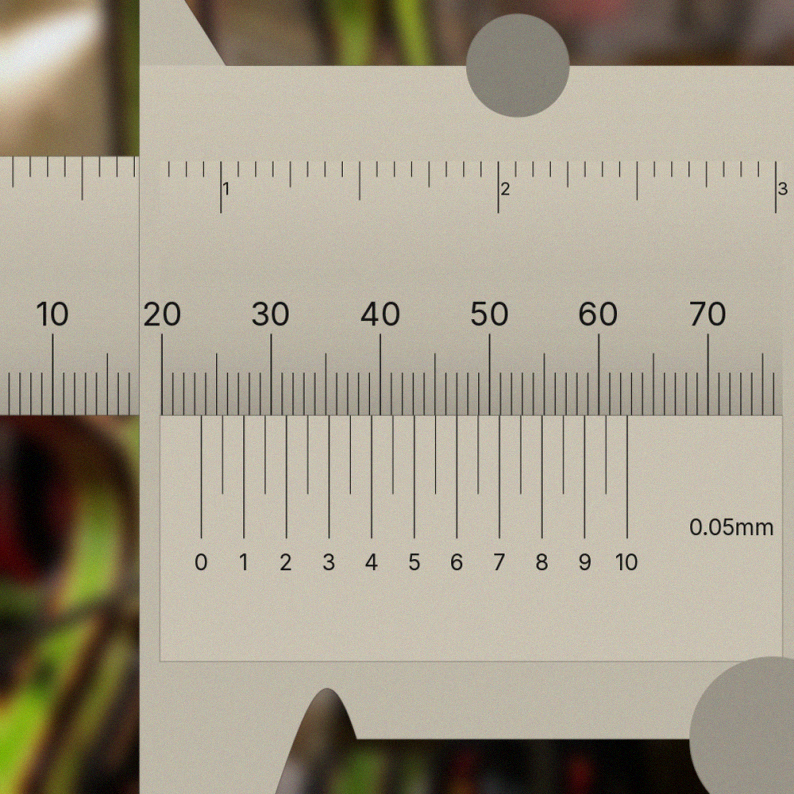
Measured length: 23.6,mm
